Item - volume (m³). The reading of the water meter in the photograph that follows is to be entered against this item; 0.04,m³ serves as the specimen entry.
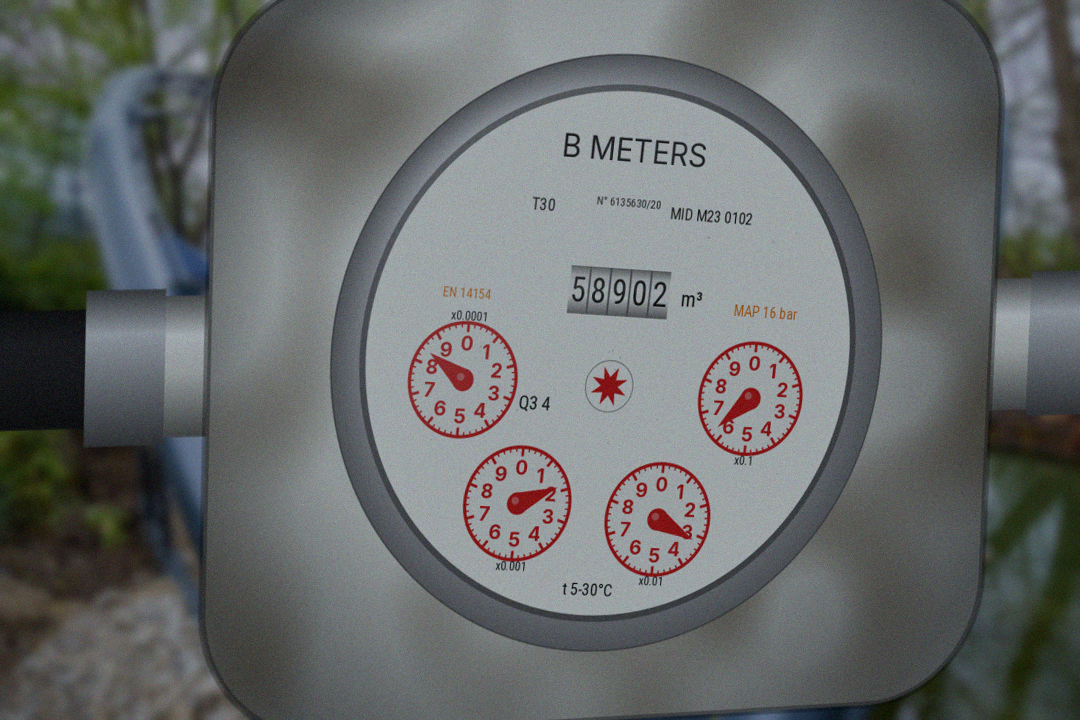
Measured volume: 58902.6318,m³
